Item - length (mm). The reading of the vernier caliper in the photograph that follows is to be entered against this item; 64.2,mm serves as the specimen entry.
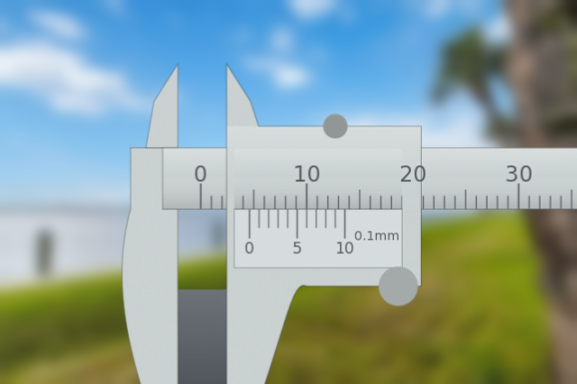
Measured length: 4.6,mm
